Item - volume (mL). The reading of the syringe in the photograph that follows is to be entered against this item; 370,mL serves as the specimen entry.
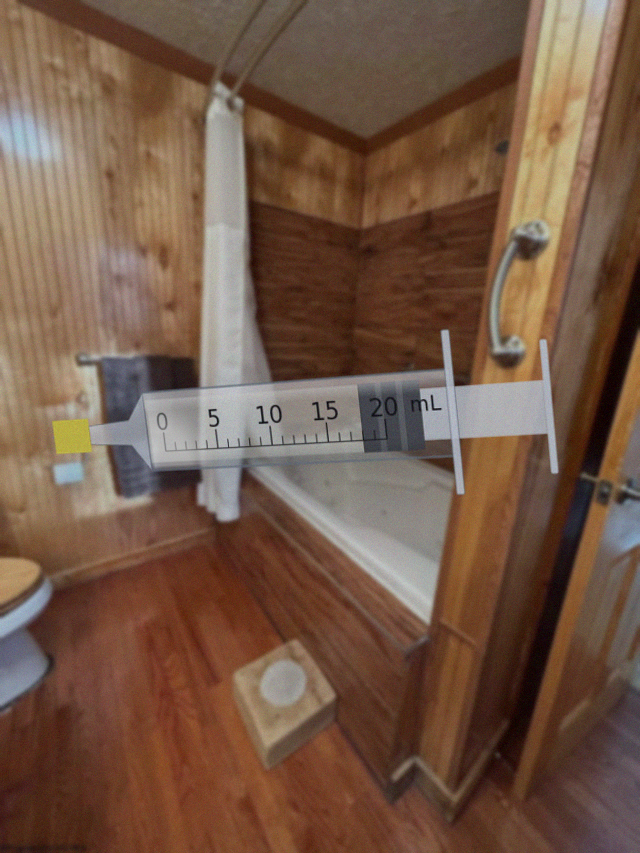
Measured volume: 18,mL
